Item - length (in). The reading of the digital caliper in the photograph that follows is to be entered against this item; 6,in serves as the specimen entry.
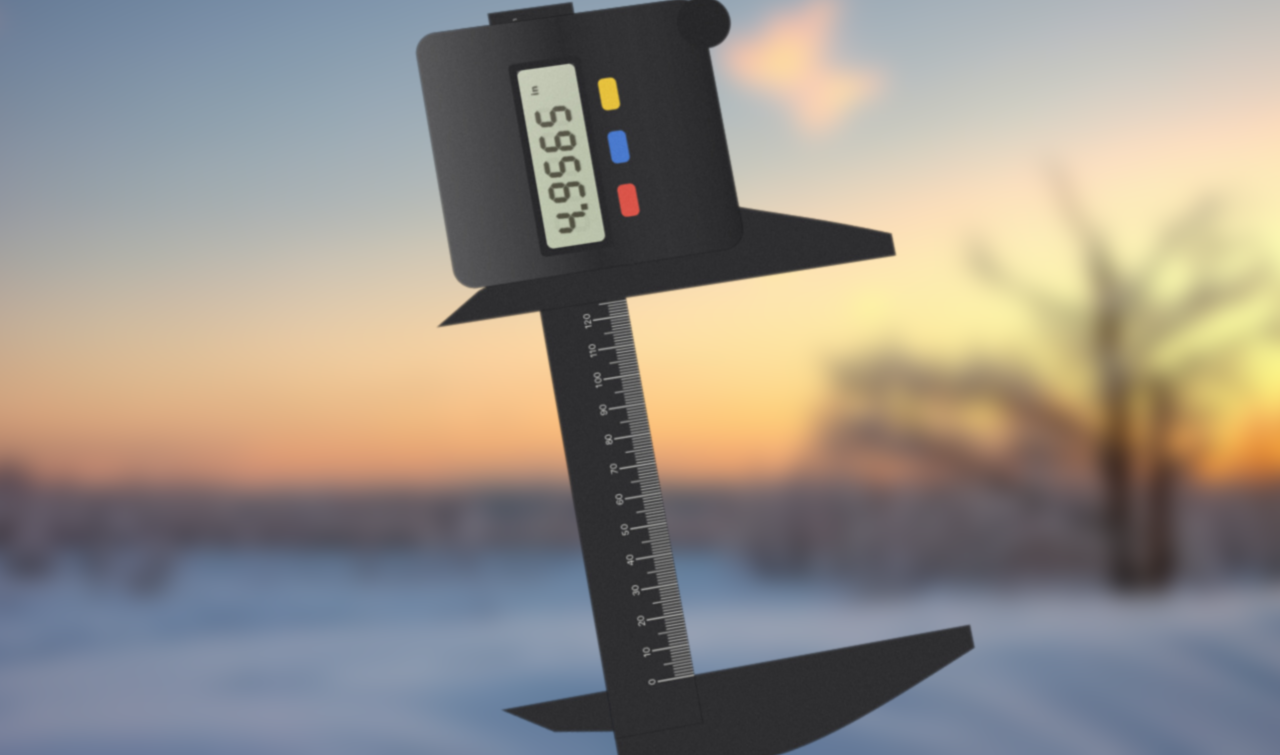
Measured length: 4.9565,in
